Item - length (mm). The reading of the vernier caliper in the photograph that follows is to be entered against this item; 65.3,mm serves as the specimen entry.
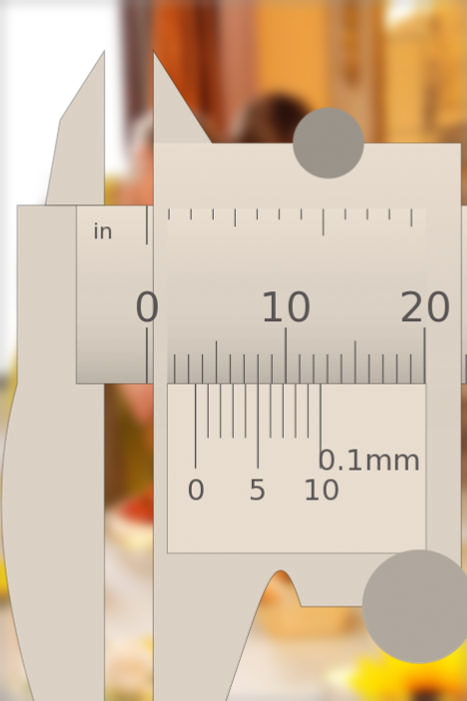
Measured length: 3.5,mm
